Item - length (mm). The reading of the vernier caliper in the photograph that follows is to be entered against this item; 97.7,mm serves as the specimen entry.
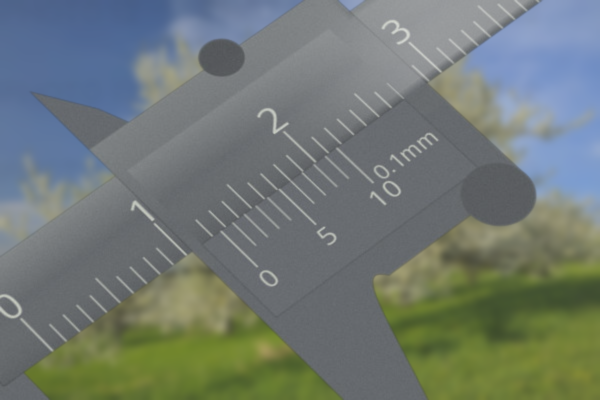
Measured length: 12.6,mm
